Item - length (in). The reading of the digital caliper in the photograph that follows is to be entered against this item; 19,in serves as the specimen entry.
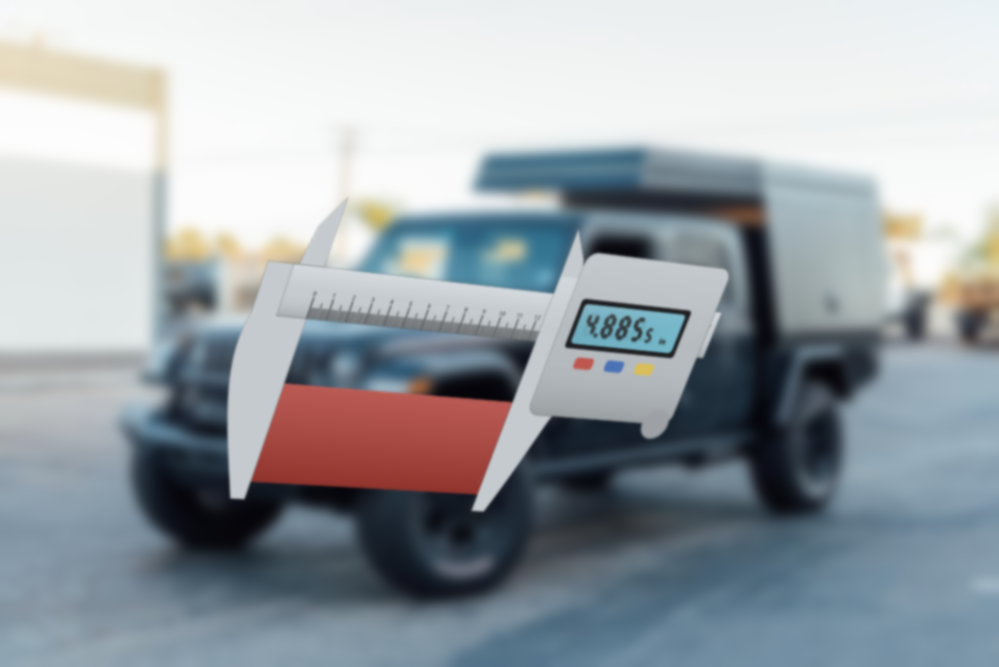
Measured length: 4.8855,in
